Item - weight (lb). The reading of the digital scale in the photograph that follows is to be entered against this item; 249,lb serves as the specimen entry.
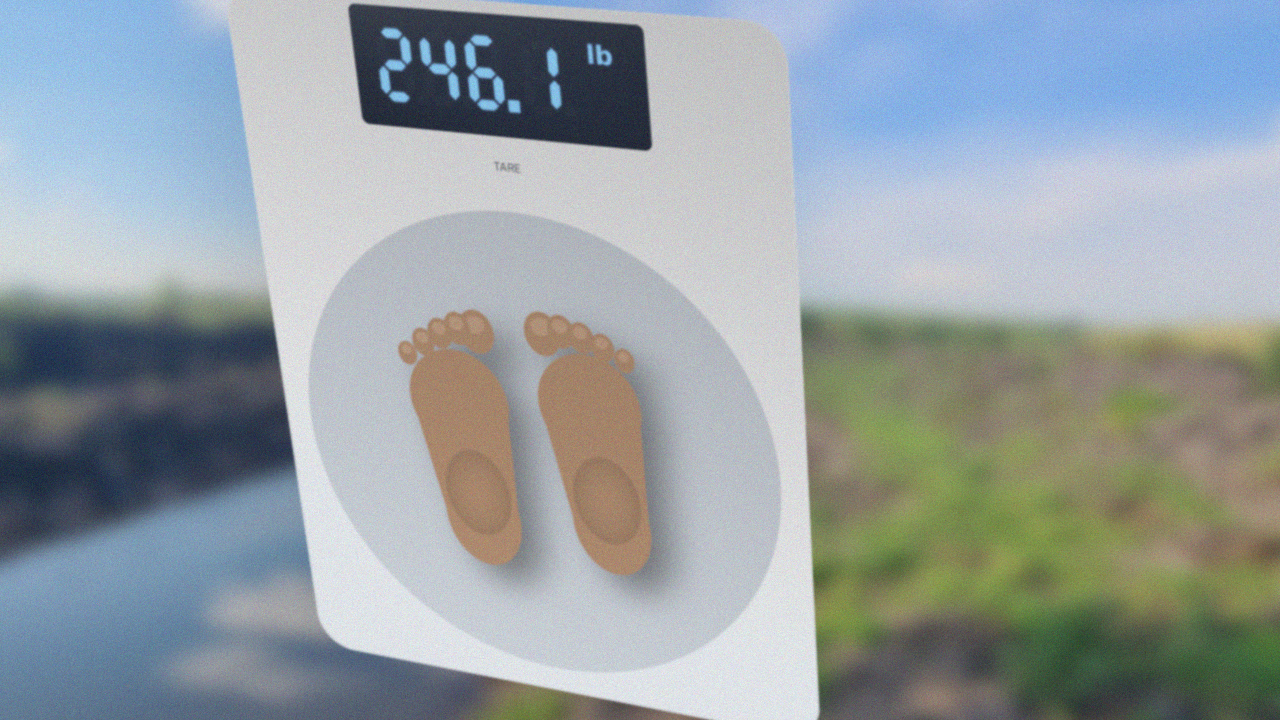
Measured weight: 246.1,lb
